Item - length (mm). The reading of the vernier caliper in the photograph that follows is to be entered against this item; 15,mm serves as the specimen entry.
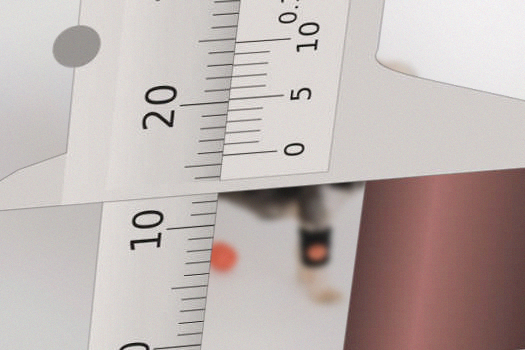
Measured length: 15.7,mm
